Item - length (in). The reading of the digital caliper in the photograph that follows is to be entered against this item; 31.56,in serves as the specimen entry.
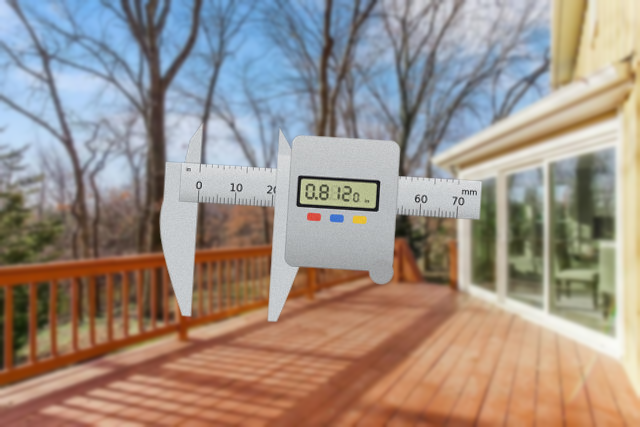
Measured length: 0.8120,in
